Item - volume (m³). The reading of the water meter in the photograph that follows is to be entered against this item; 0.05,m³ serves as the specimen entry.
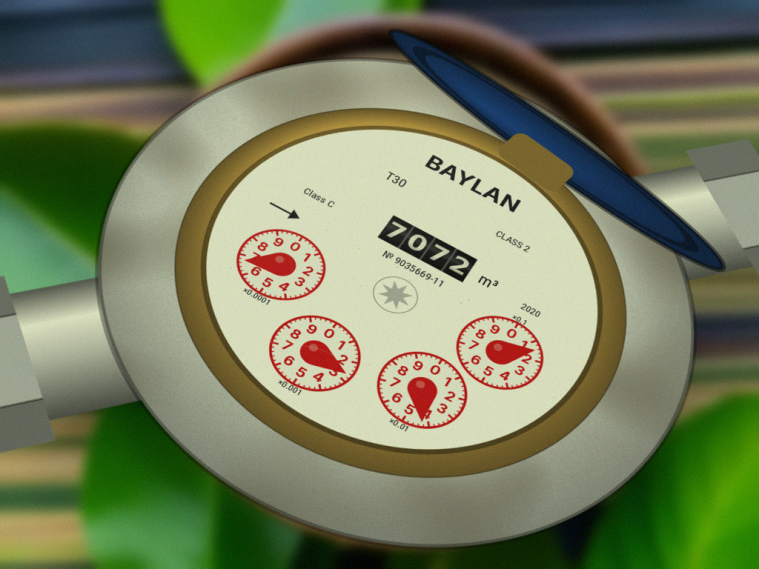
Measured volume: 7072.1426,m³
